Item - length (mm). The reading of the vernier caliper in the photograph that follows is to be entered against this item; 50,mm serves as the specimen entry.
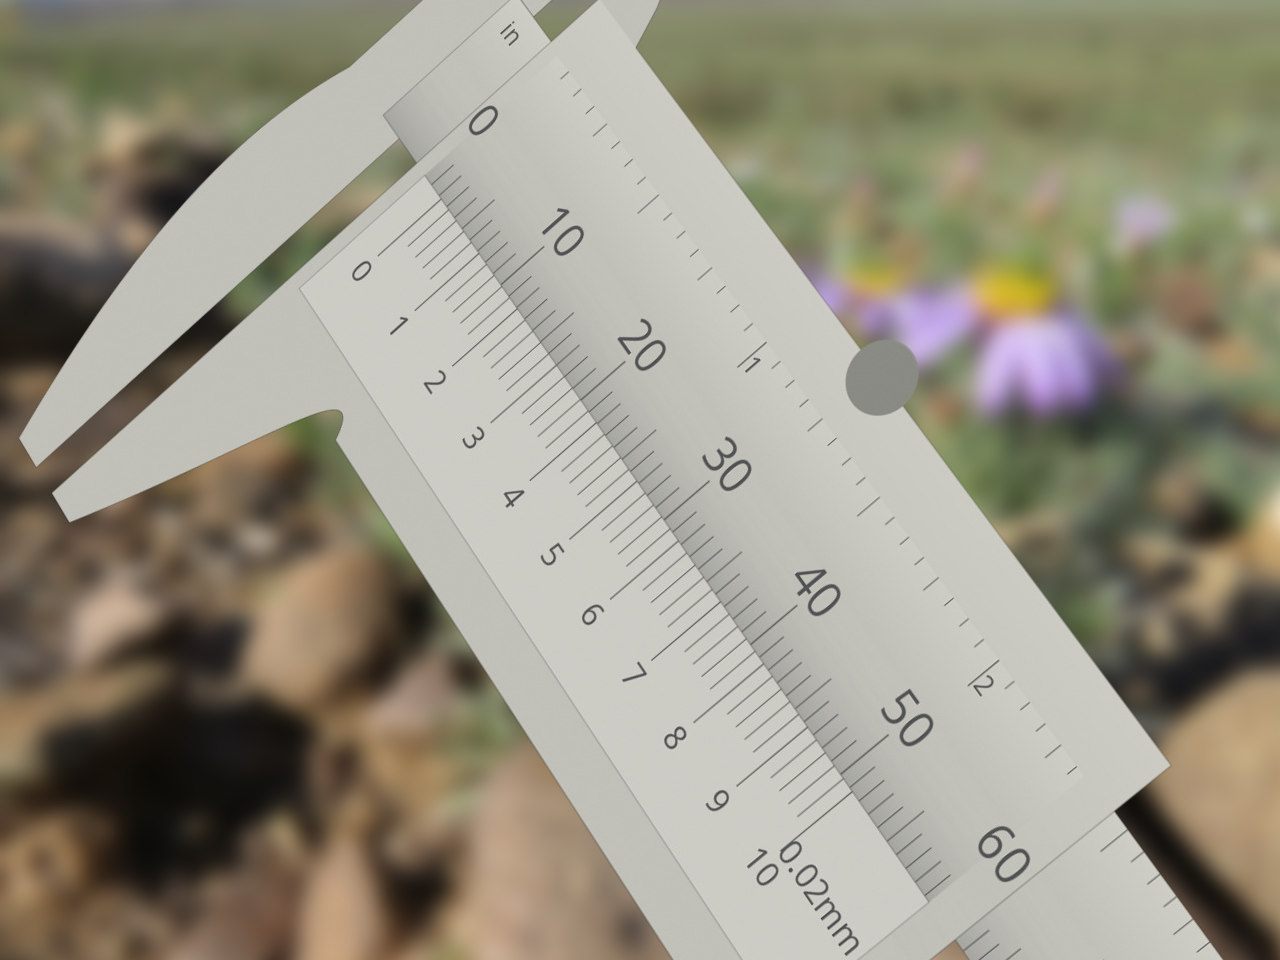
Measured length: 2.3,mm
